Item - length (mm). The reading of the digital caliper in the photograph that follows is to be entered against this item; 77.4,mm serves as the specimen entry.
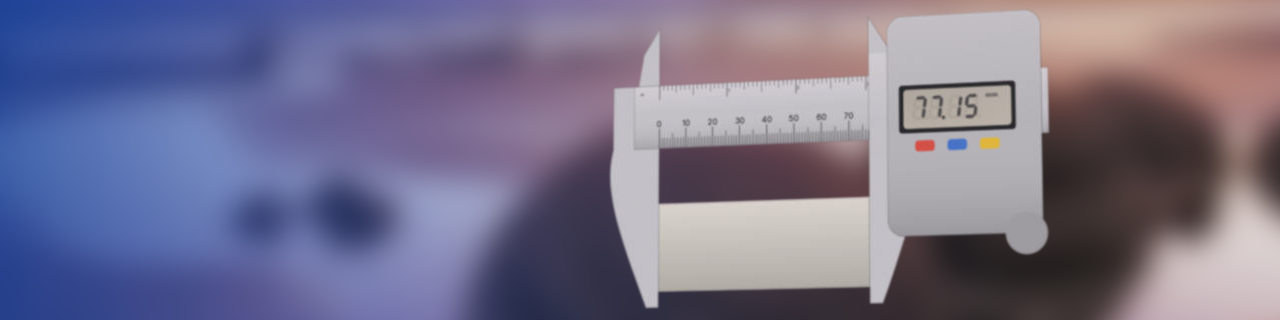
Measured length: 77.15,mm
